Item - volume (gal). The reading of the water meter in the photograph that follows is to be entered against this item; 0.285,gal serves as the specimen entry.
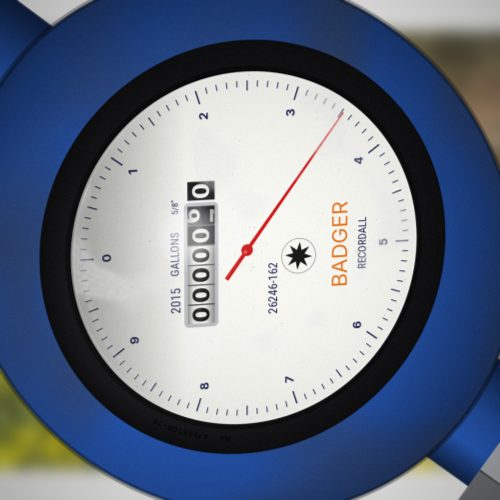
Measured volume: 63.5,gal
